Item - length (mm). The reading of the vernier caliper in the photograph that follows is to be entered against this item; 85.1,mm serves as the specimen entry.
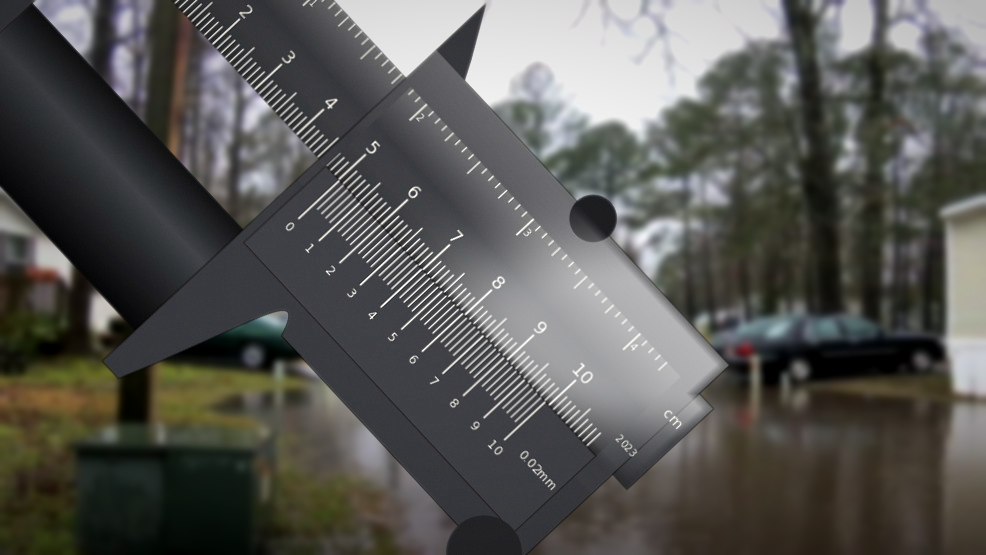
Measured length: 50.2,mm
